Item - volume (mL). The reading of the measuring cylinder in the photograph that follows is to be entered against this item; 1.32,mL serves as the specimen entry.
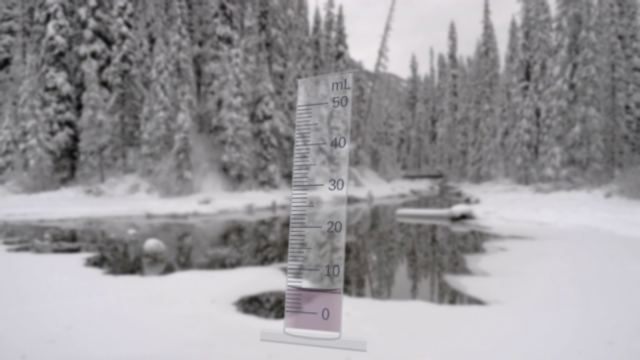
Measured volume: 5,mL
